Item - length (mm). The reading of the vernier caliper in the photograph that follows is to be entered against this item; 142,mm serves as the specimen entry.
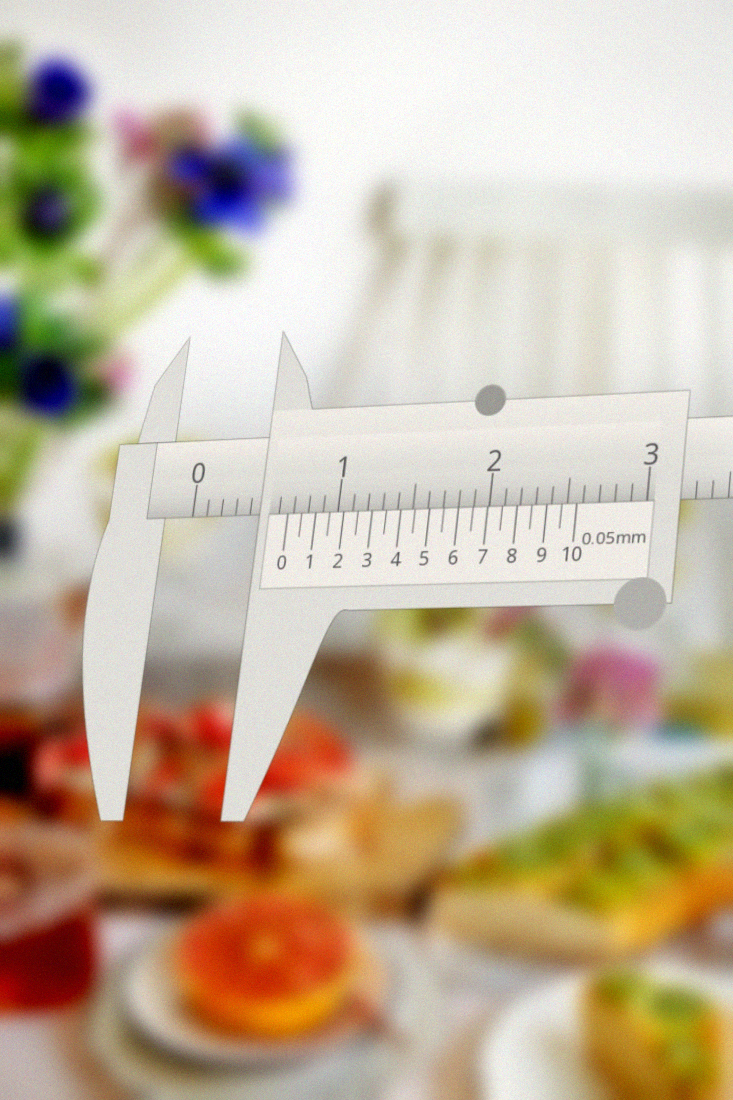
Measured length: 6.6,mm
